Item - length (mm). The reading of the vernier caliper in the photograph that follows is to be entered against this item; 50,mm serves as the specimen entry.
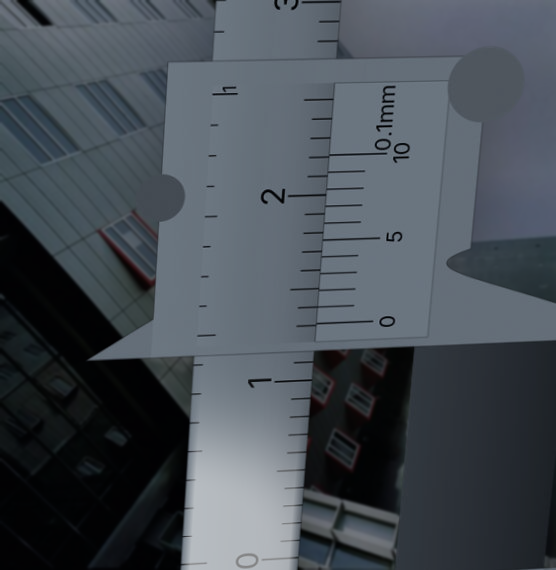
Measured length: 13.1,mm
